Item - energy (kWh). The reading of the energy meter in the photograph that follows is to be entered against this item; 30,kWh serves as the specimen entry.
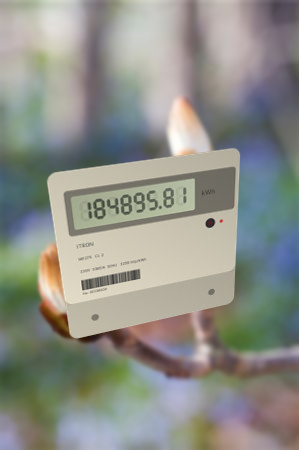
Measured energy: 184895.81,kWh
